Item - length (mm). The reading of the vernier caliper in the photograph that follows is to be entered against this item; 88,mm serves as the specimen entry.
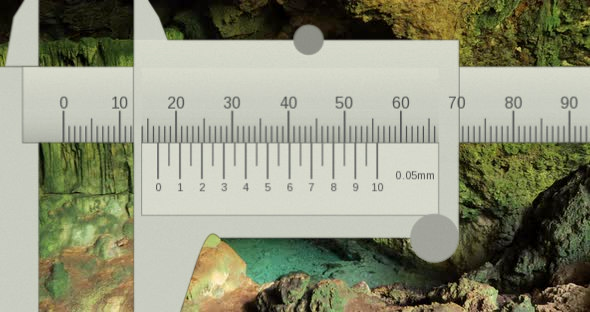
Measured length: 16.8,mm
